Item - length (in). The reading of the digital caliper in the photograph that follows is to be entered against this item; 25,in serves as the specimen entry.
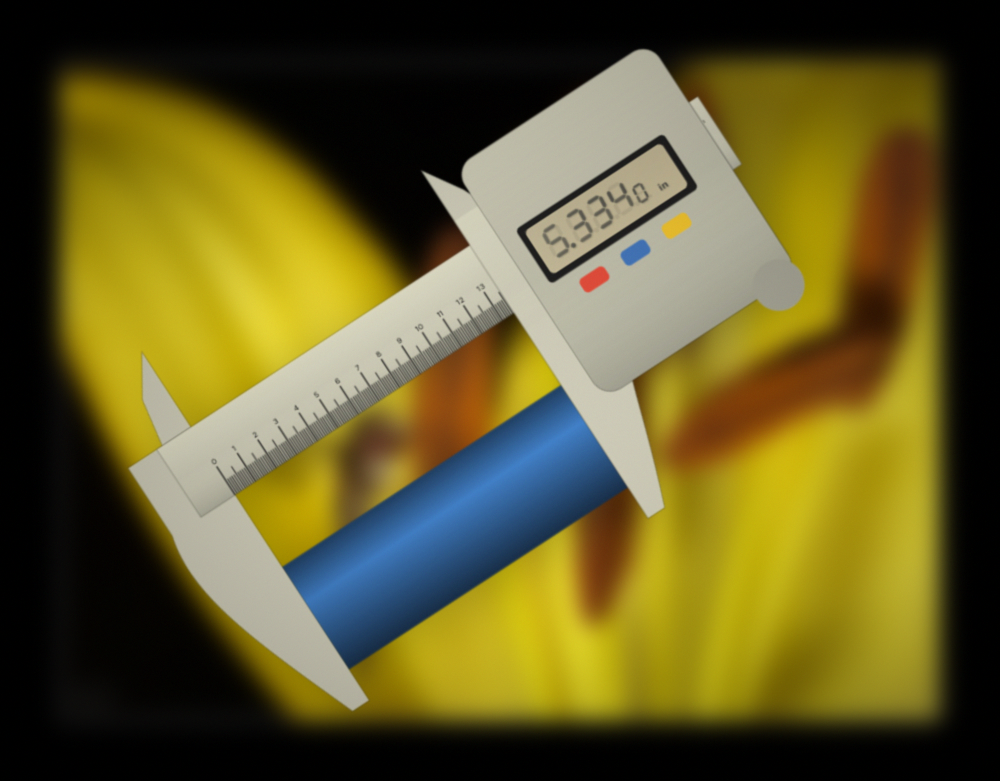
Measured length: 5.3340,in
